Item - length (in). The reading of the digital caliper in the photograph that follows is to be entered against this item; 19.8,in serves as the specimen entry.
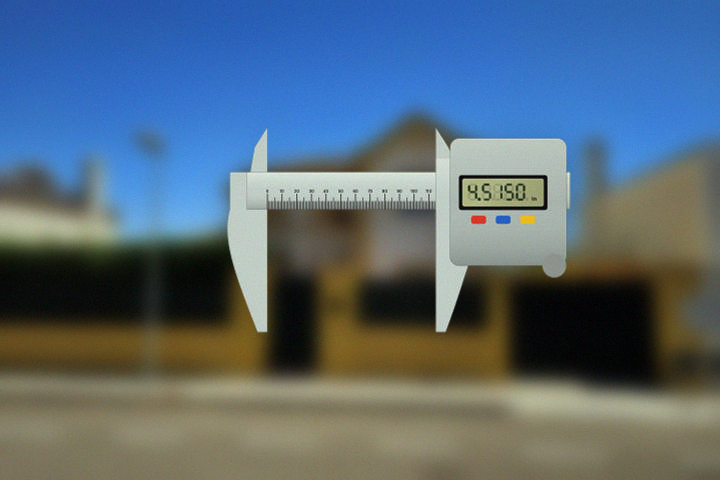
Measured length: 4.5150,in
